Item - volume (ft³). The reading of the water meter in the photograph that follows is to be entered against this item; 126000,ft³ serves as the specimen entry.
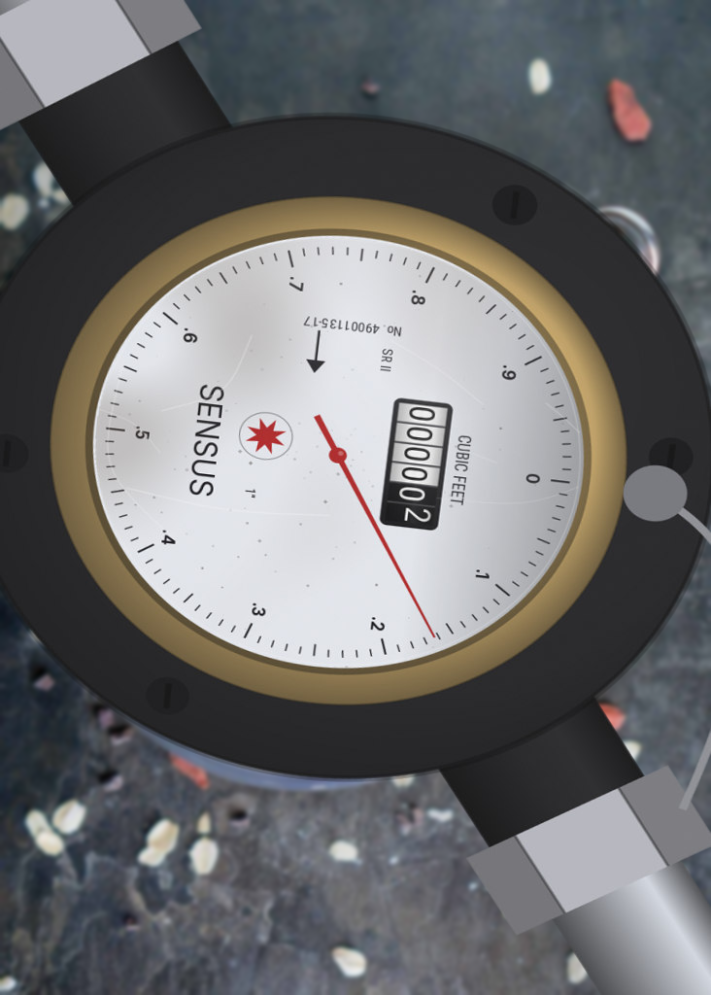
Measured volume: 2.16,ft³
